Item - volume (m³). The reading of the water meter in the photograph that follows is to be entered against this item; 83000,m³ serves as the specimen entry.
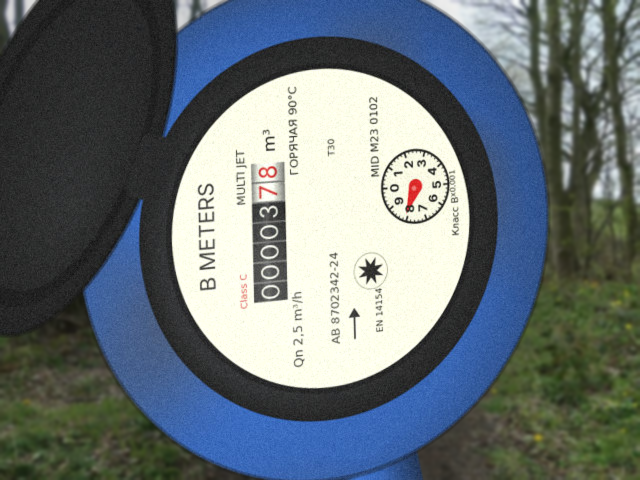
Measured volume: 3.788,m³
